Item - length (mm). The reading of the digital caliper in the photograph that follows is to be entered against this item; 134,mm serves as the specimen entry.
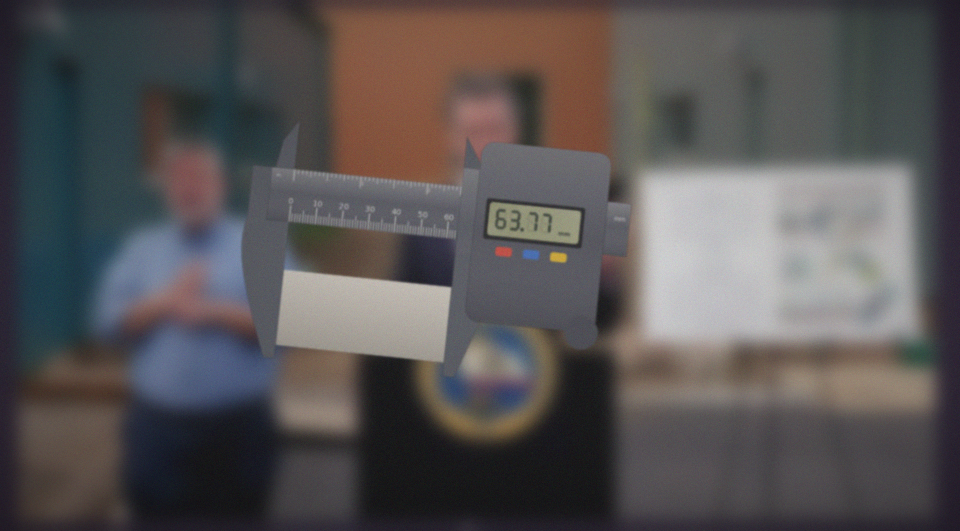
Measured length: 63.77,mm
